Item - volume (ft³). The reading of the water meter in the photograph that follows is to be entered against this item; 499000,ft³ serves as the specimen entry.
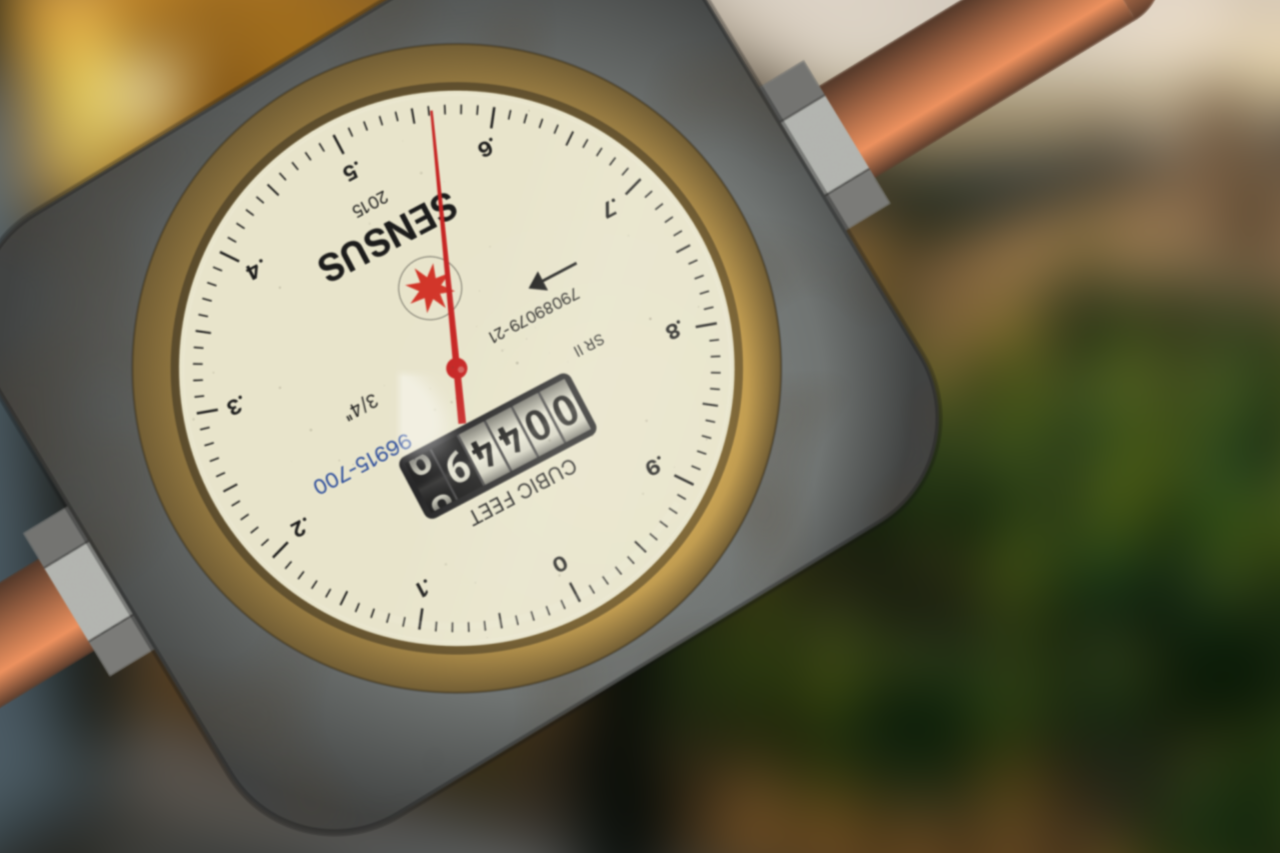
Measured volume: 4498.56,ft³
